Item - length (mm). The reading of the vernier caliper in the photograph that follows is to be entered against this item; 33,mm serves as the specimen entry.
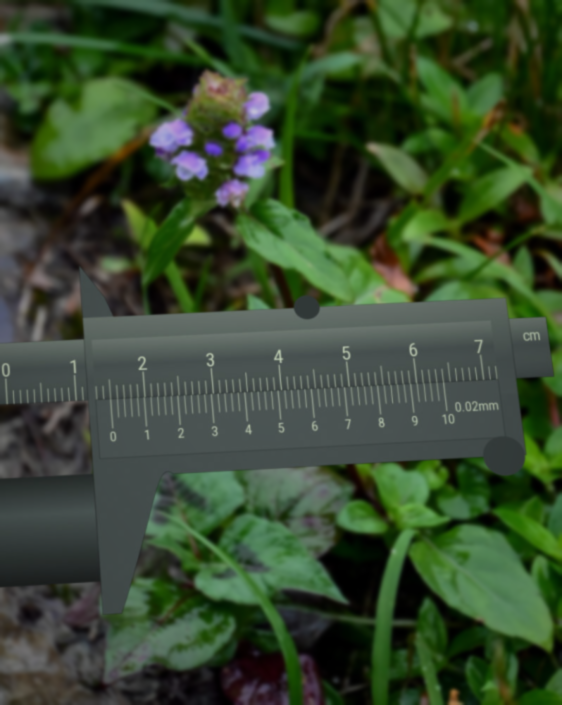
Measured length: 15.0,mm
